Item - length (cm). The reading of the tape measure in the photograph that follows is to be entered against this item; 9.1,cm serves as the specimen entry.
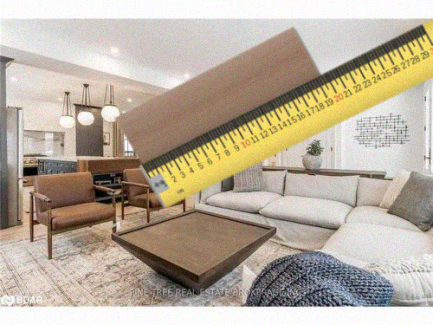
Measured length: 19.5,cm
